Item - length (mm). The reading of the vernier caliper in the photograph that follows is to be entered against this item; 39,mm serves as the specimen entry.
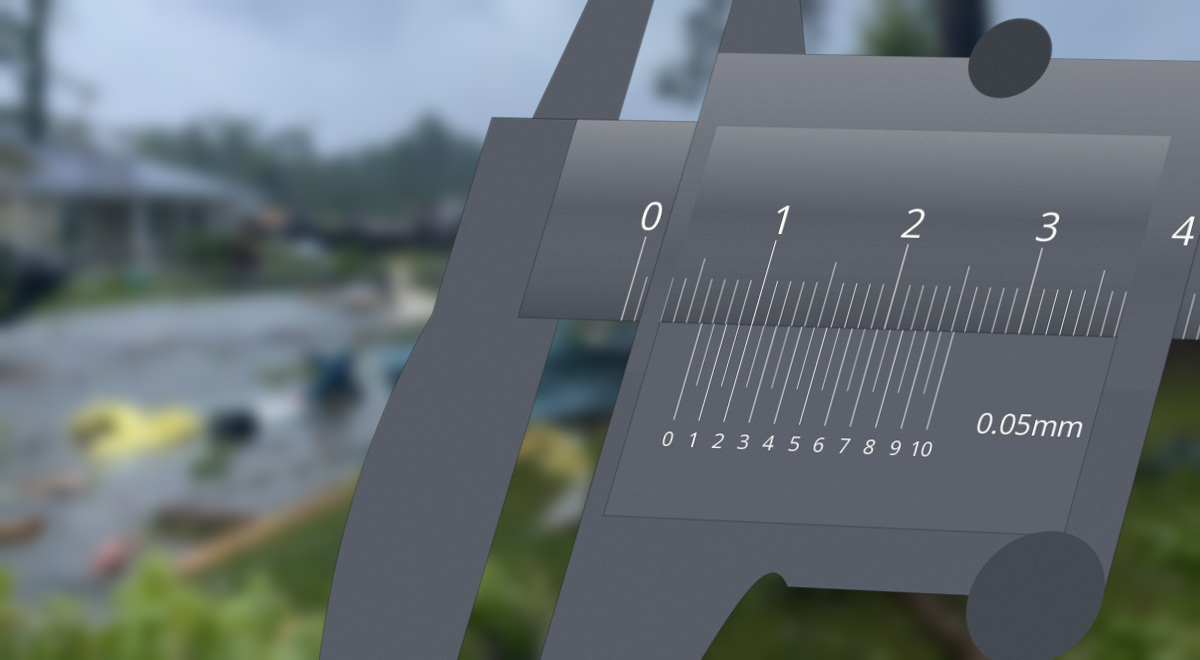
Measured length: 6.2,mm
